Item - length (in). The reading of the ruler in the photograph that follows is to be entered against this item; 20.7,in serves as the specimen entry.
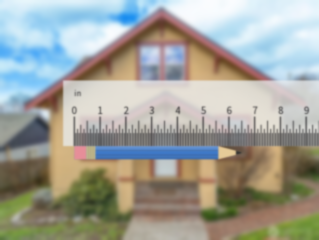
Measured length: 6.5,in
